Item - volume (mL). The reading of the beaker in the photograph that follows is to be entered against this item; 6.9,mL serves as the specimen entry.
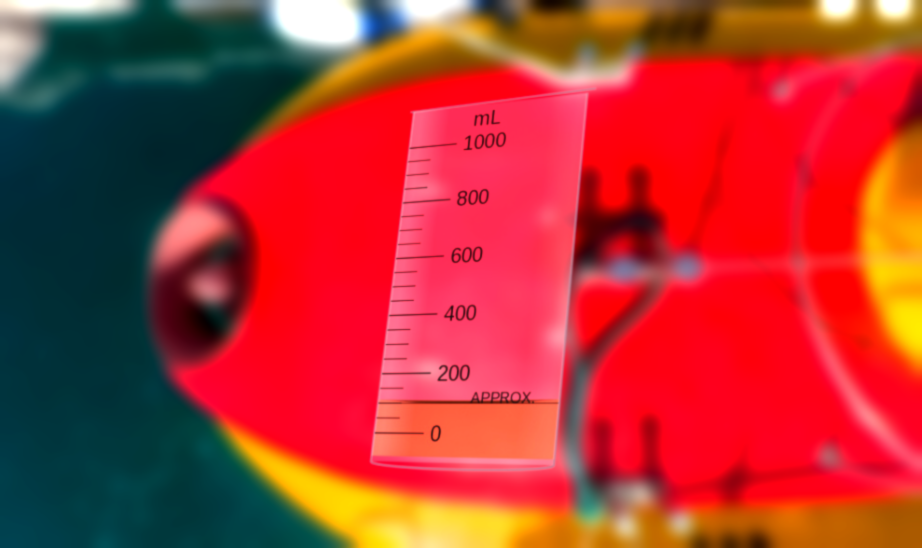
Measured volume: 100,mL
